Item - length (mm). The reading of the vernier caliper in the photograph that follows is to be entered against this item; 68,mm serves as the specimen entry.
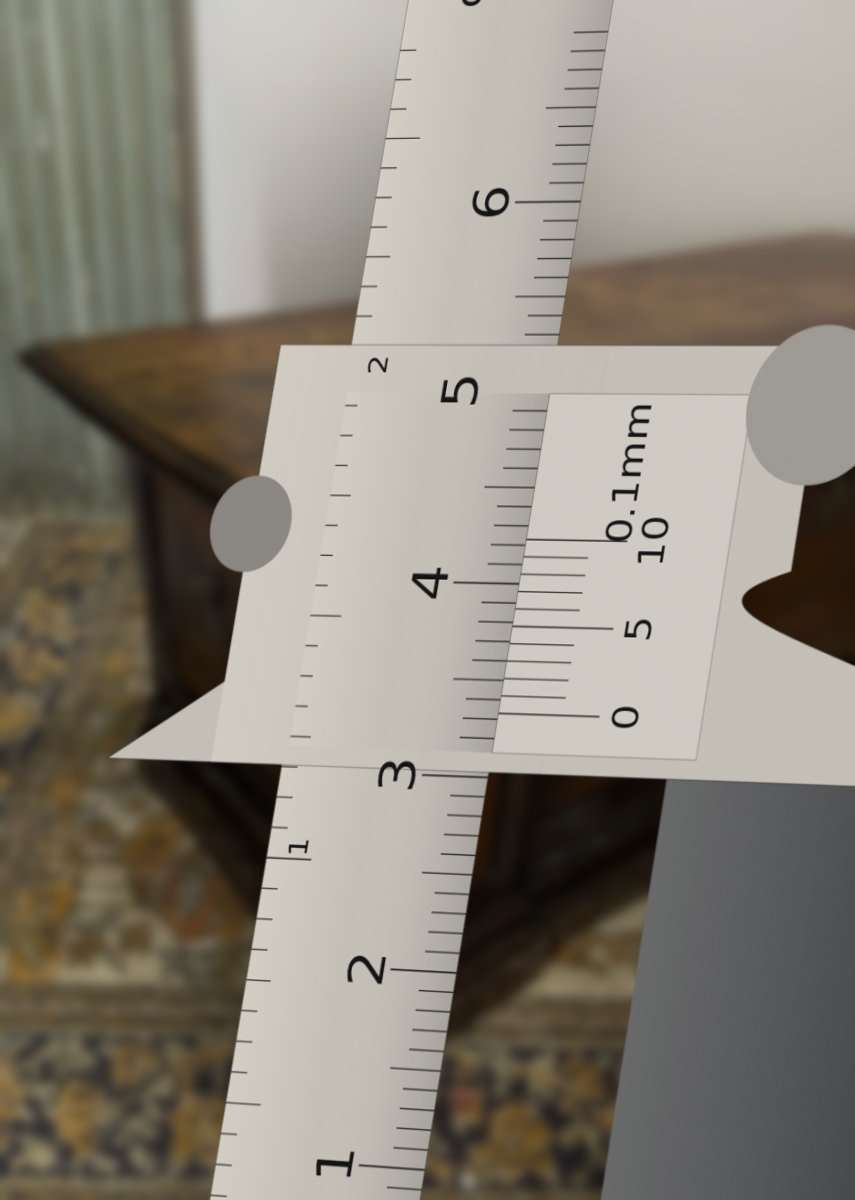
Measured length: 33.3,mm
